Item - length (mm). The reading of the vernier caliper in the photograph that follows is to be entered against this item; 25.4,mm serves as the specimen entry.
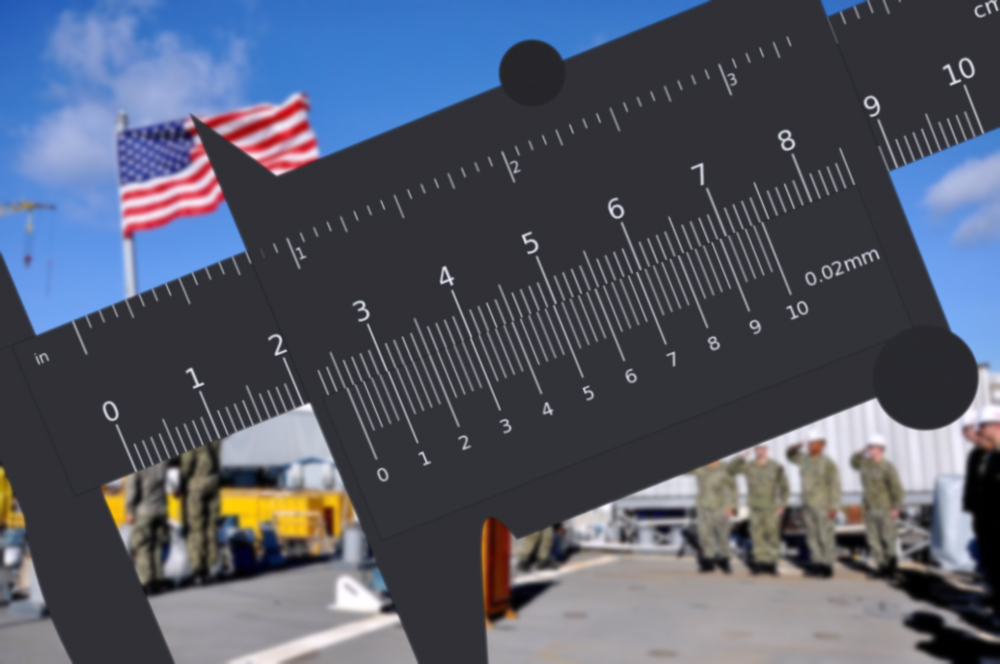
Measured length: 25.2,mm
